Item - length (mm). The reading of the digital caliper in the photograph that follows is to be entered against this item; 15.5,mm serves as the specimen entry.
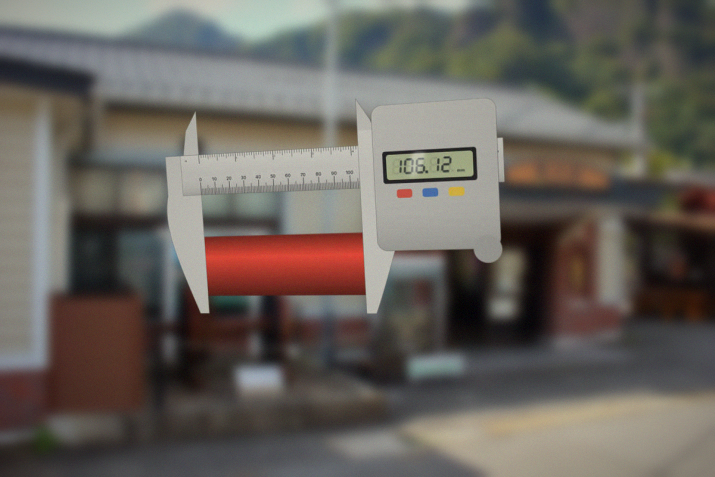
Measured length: 106.12,mm
